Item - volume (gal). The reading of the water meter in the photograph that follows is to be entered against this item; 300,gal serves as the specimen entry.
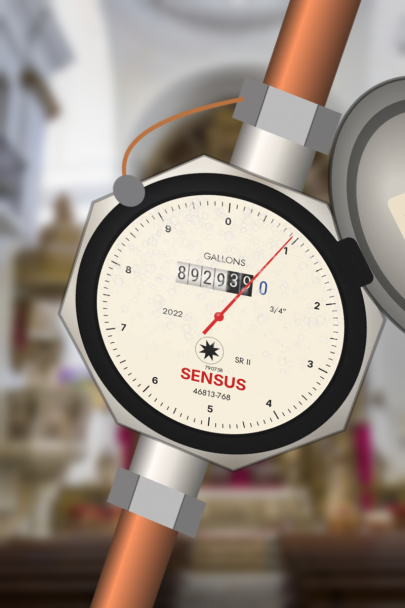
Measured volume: 8929390.9,gal
